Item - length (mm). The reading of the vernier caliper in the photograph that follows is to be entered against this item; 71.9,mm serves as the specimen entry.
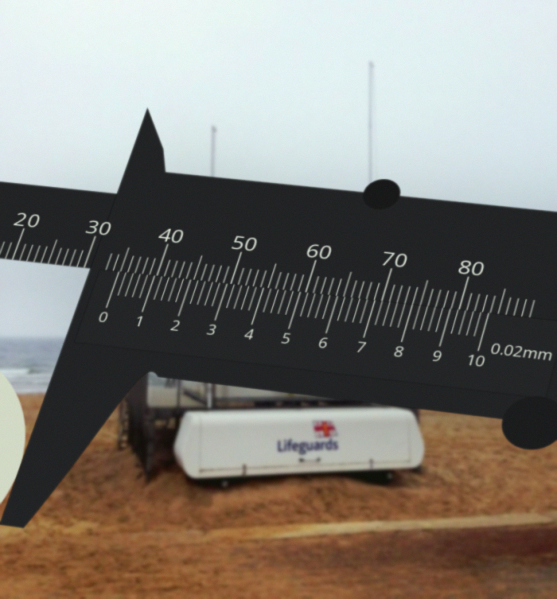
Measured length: 34.8,mm
